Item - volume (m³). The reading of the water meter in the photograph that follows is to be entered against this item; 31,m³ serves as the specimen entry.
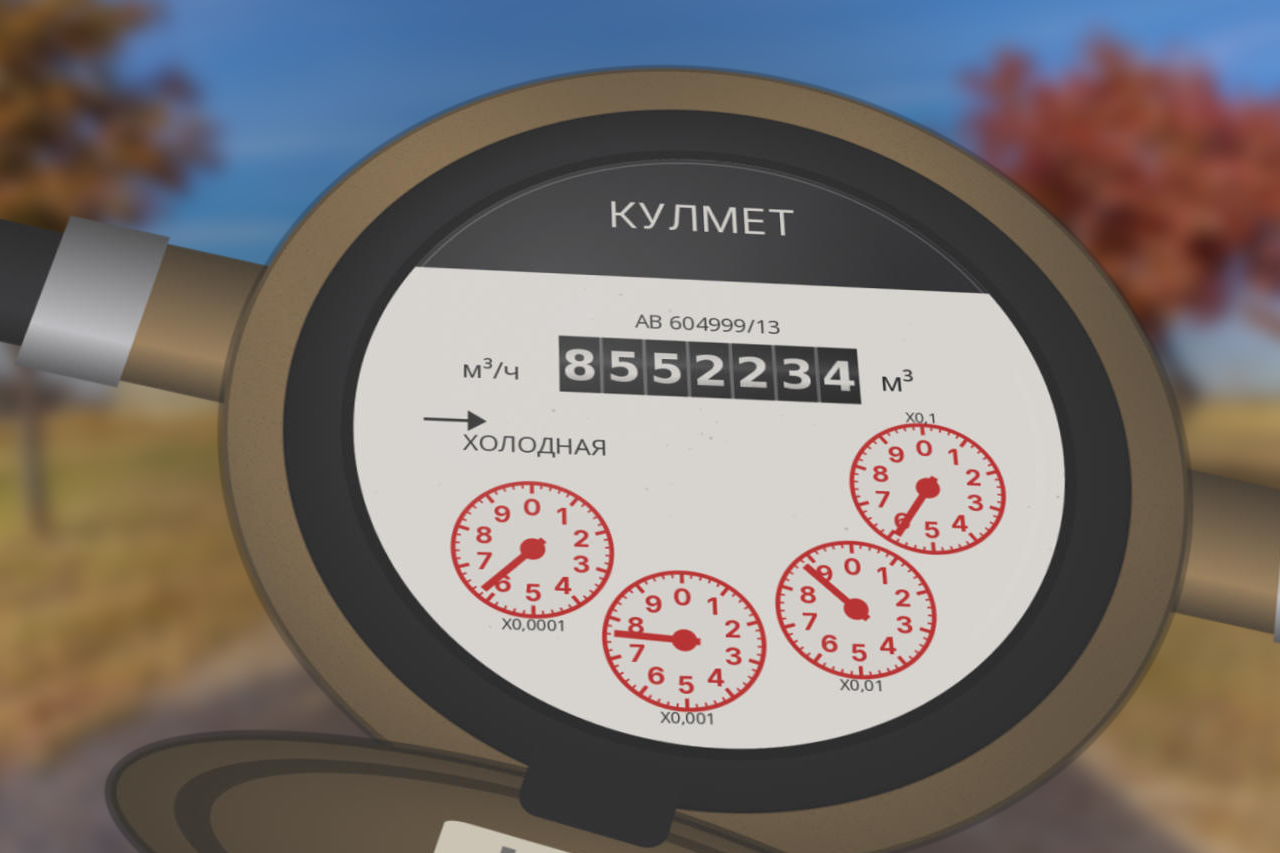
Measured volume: 8552234.5876,m³
